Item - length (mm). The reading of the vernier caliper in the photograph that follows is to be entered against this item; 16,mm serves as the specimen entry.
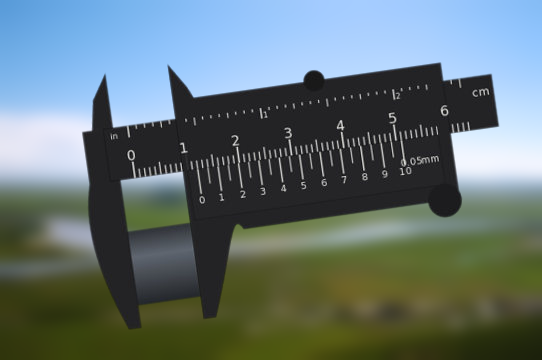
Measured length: 12.0,mm
